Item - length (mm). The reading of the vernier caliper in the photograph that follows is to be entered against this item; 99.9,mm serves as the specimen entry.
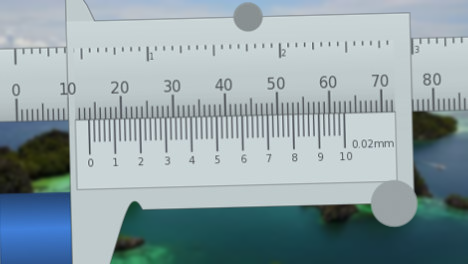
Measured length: 13.8,mm
